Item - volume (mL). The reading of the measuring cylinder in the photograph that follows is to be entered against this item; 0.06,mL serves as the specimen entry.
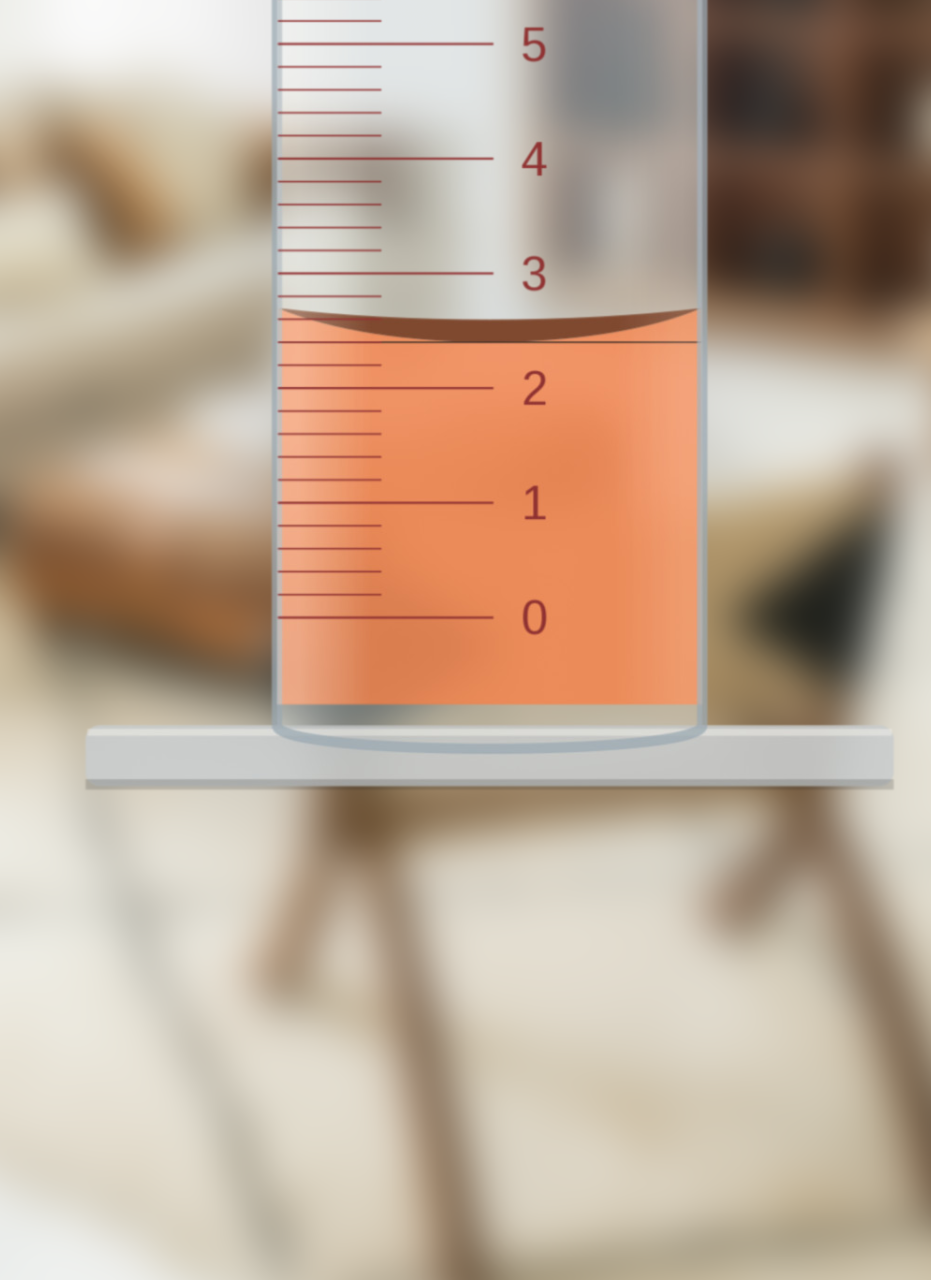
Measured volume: 2.4,mL
